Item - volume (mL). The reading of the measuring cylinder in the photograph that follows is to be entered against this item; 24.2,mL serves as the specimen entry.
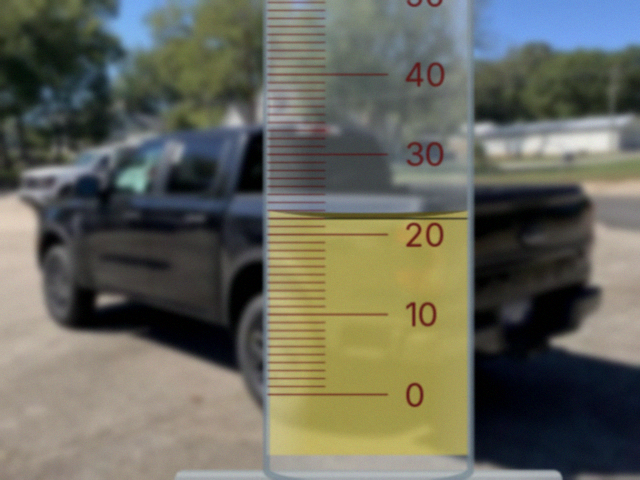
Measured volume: 22,mL
